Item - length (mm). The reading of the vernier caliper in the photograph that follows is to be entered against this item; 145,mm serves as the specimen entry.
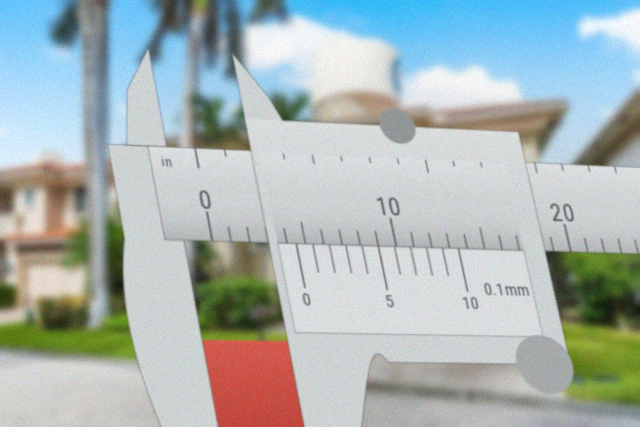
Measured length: 4.5,mm
